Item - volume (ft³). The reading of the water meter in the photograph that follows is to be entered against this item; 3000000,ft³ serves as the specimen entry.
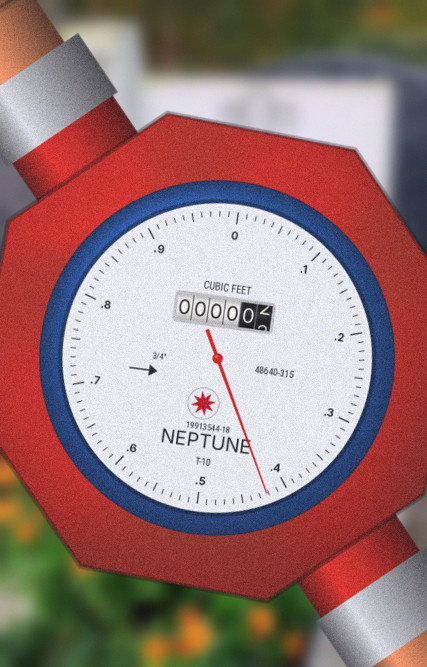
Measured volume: 2.42,ft³
